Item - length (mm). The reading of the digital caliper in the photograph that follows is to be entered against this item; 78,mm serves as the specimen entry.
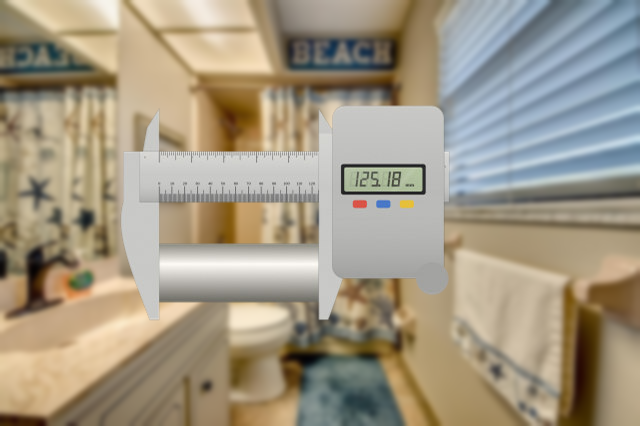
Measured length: 125.18,mm
